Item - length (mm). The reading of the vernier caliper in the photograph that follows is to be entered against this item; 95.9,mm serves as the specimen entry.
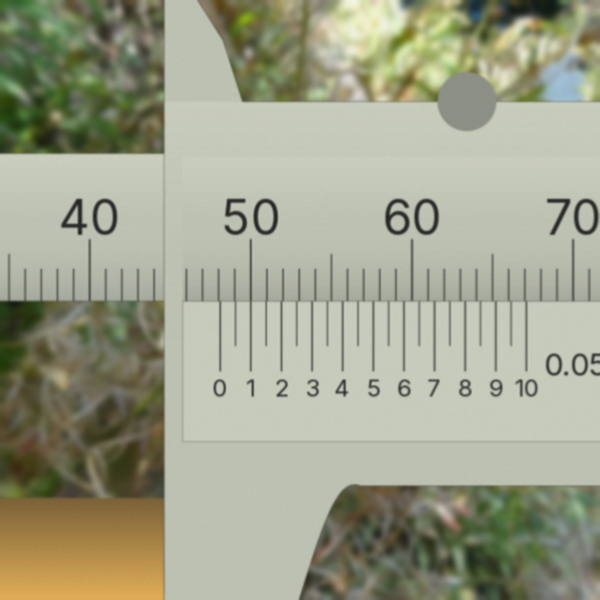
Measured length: 48.1,mm
